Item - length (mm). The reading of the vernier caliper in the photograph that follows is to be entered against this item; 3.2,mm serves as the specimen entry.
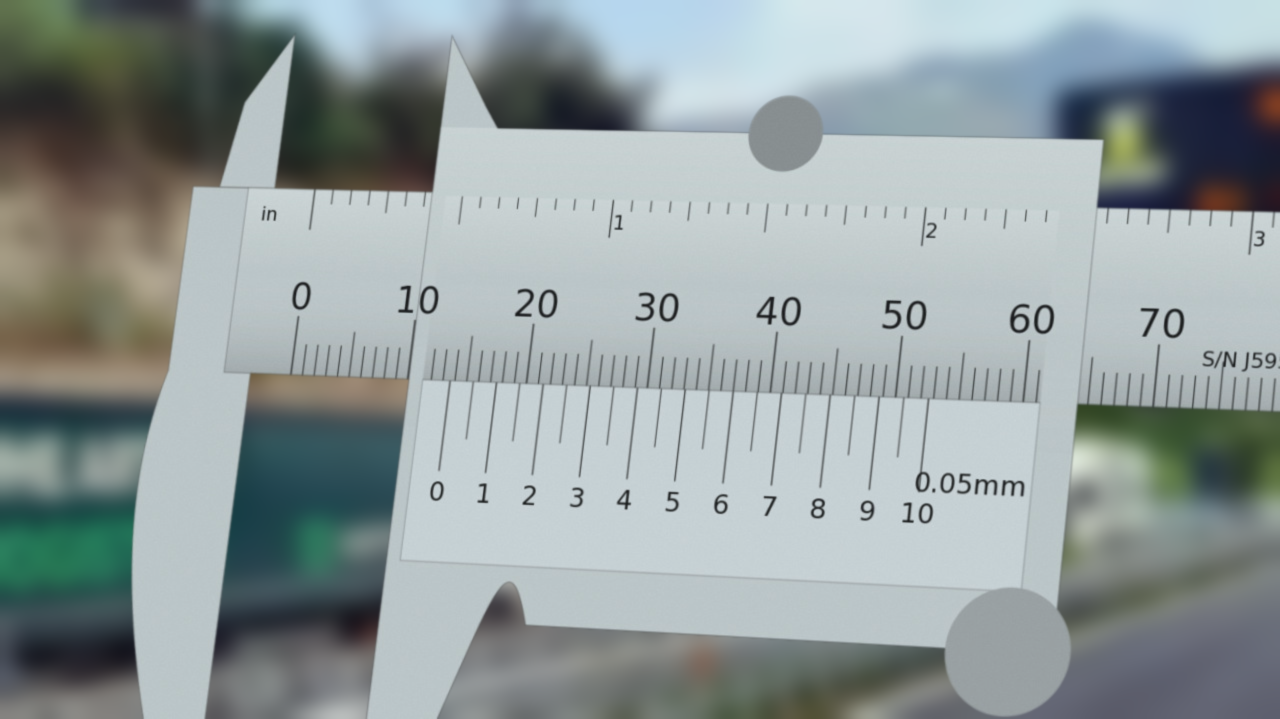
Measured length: 13.6,mm
